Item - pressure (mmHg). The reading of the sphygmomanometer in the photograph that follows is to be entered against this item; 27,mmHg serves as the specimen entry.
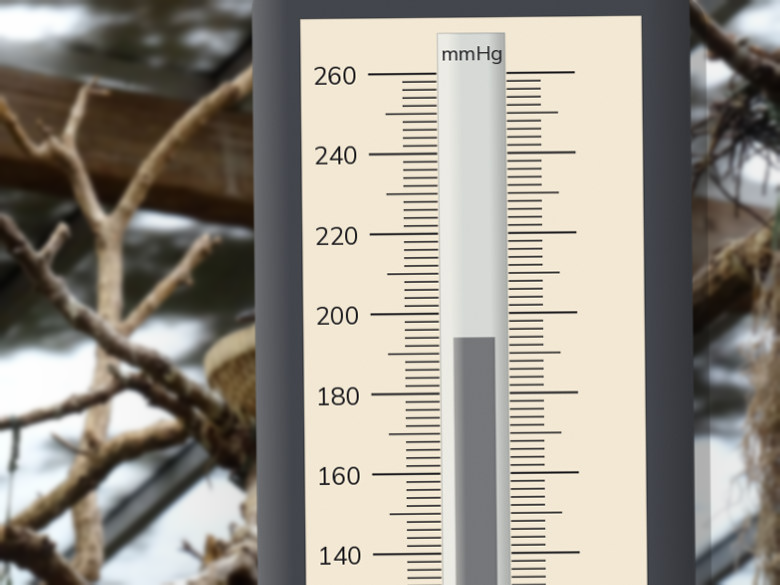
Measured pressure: 194,mmHg
